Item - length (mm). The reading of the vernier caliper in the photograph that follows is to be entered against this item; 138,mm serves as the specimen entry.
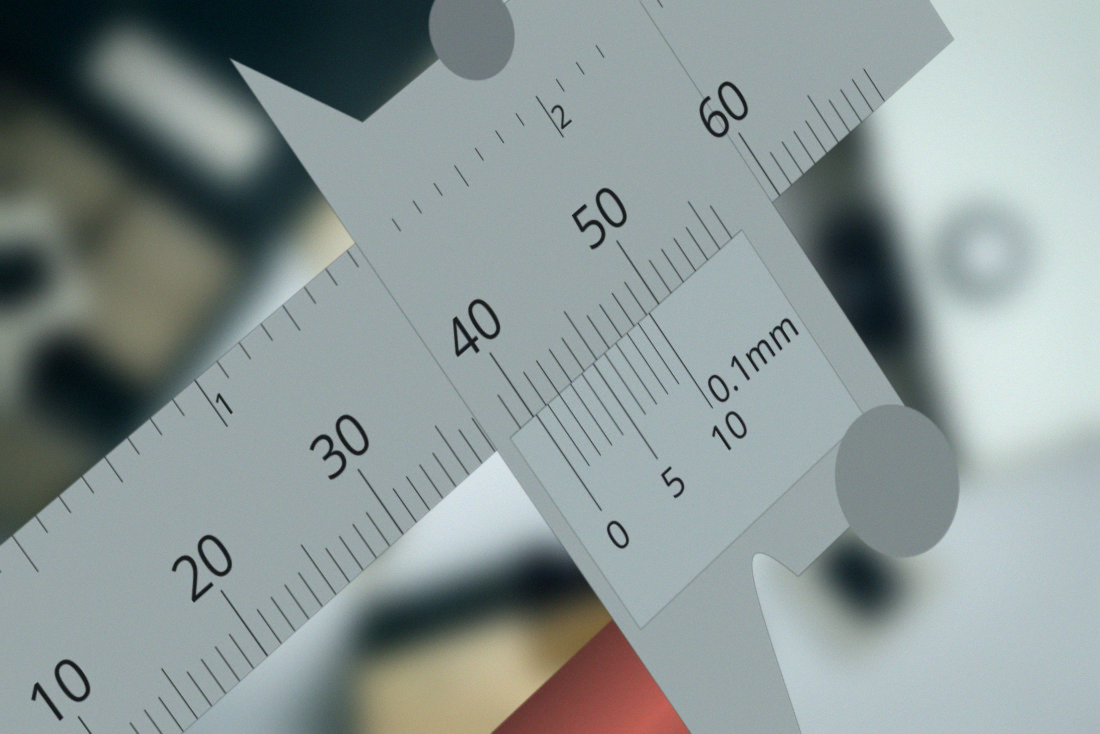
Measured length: 40.2,mm
